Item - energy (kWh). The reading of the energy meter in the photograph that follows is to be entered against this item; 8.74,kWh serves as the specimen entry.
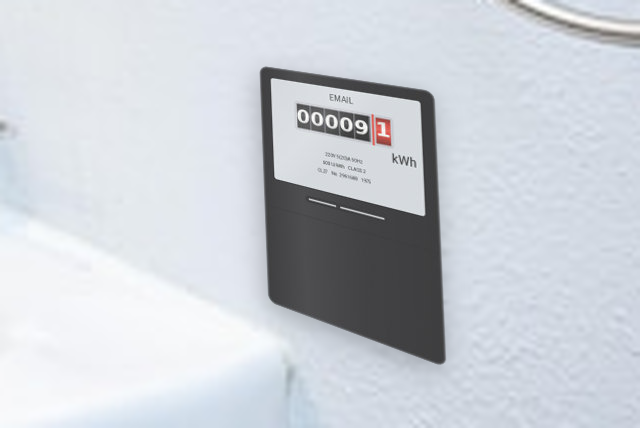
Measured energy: 9.1,kWh
